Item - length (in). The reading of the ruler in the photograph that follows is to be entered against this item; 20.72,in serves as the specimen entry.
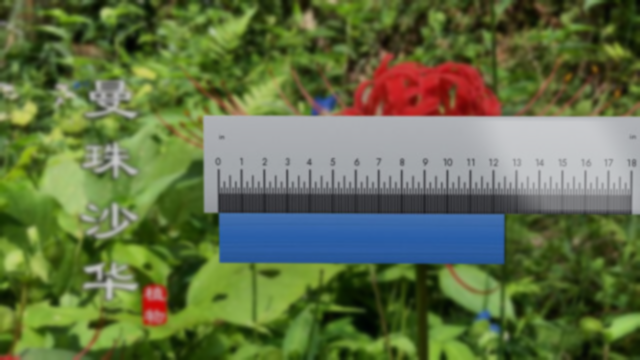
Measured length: 12.5,in
